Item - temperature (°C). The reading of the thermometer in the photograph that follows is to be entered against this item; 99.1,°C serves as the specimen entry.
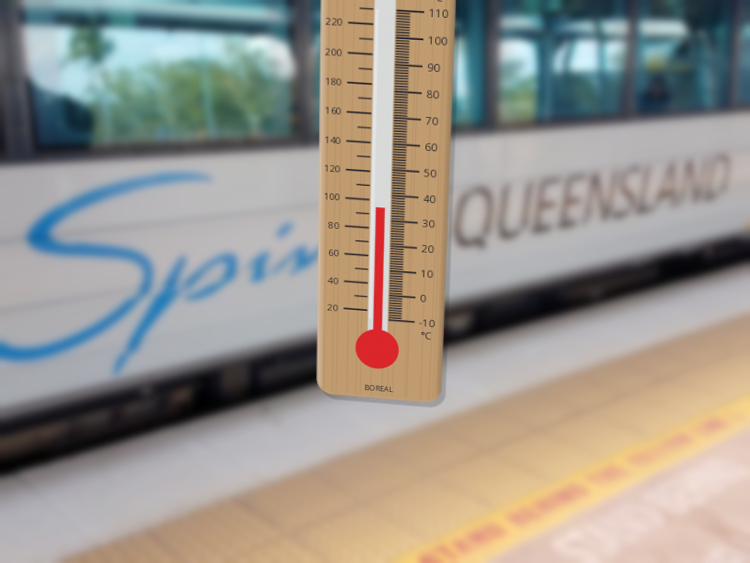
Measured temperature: 35,°C
